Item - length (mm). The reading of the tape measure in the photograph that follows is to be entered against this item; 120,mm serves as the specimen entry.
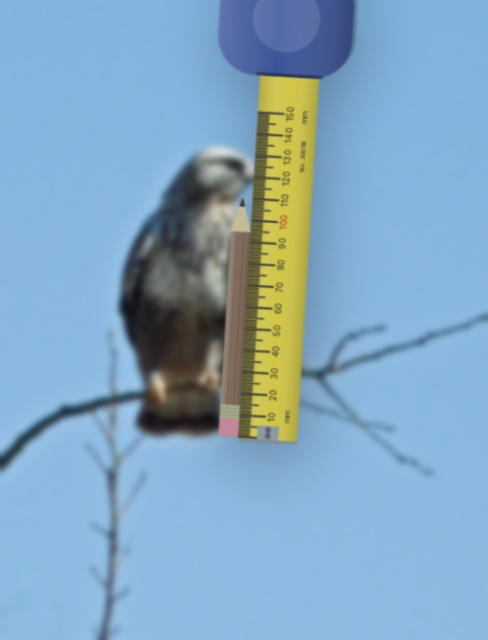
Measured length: 110,mm
